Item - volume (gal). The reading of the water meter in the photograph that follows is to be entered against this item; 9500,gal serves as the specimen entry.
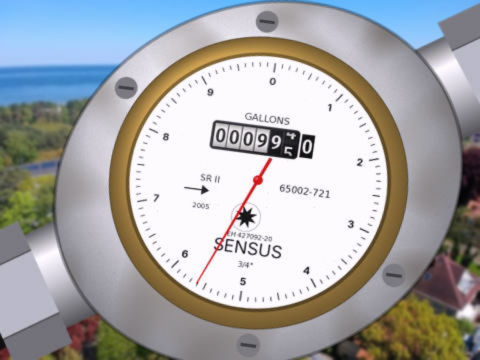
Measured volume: 9945.6,gal
